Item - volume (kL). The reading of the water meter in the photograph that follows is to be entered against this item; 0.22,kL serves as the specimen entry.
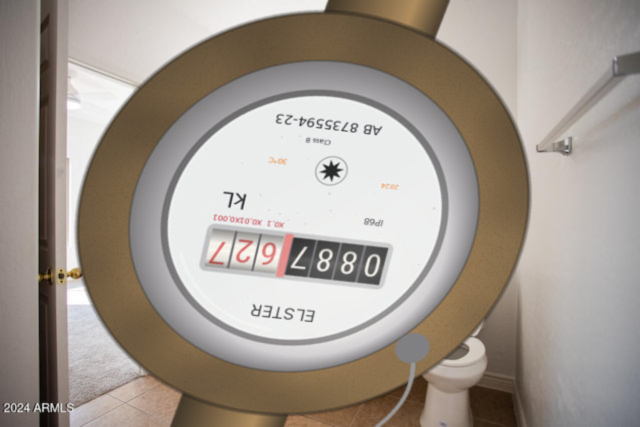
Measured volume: 887.627,kL
